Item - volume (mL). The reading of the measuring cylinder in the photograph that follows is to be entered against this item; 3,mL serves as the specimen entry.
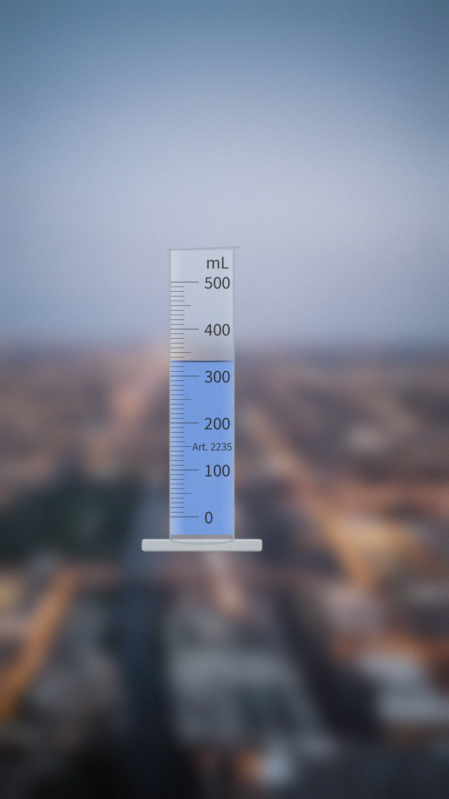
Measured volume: 330,mL
